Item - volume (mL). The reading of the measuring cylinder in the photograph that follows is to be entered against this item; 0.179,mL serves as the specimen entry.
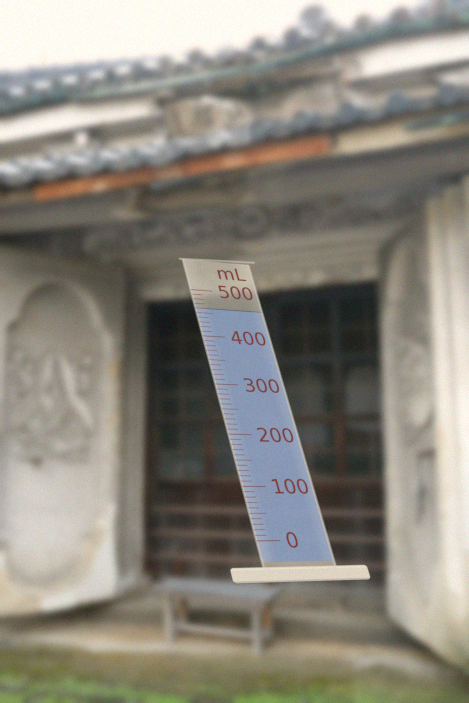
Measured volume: 460,mL
